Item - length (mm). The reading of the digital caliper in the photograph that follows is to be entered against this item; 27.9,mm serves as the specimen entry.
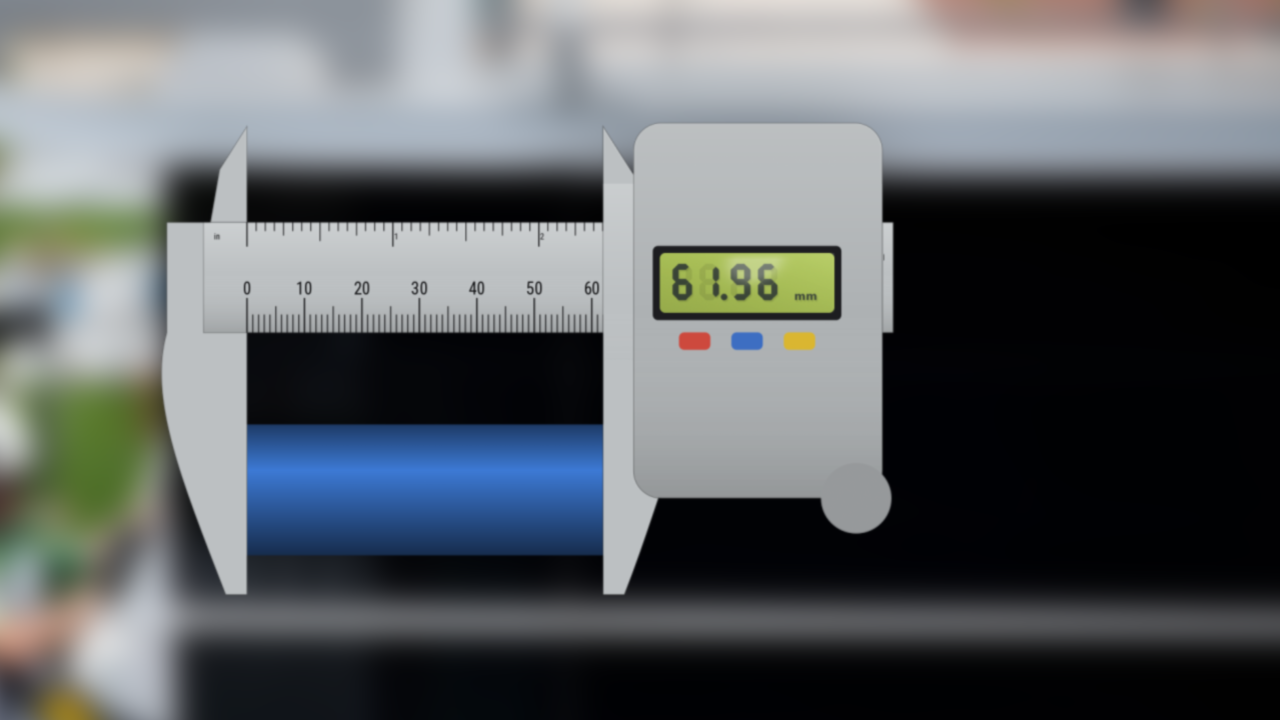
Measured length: 61.96,mm
